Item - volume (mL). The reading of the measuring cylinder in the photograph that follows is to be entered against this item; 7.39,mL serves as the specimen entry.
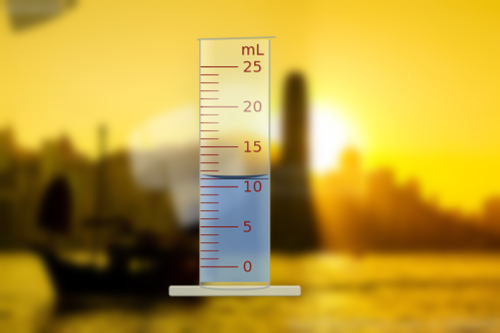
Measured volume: 11,mL
